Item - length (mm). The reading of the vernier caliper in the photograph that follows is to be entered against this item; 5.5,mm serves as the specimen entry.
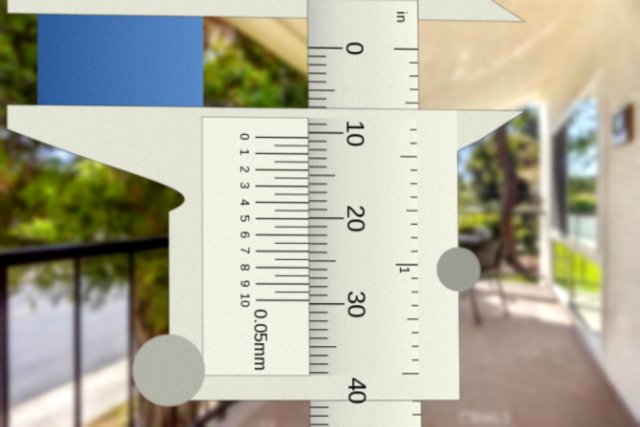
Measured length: 10.6,mm
